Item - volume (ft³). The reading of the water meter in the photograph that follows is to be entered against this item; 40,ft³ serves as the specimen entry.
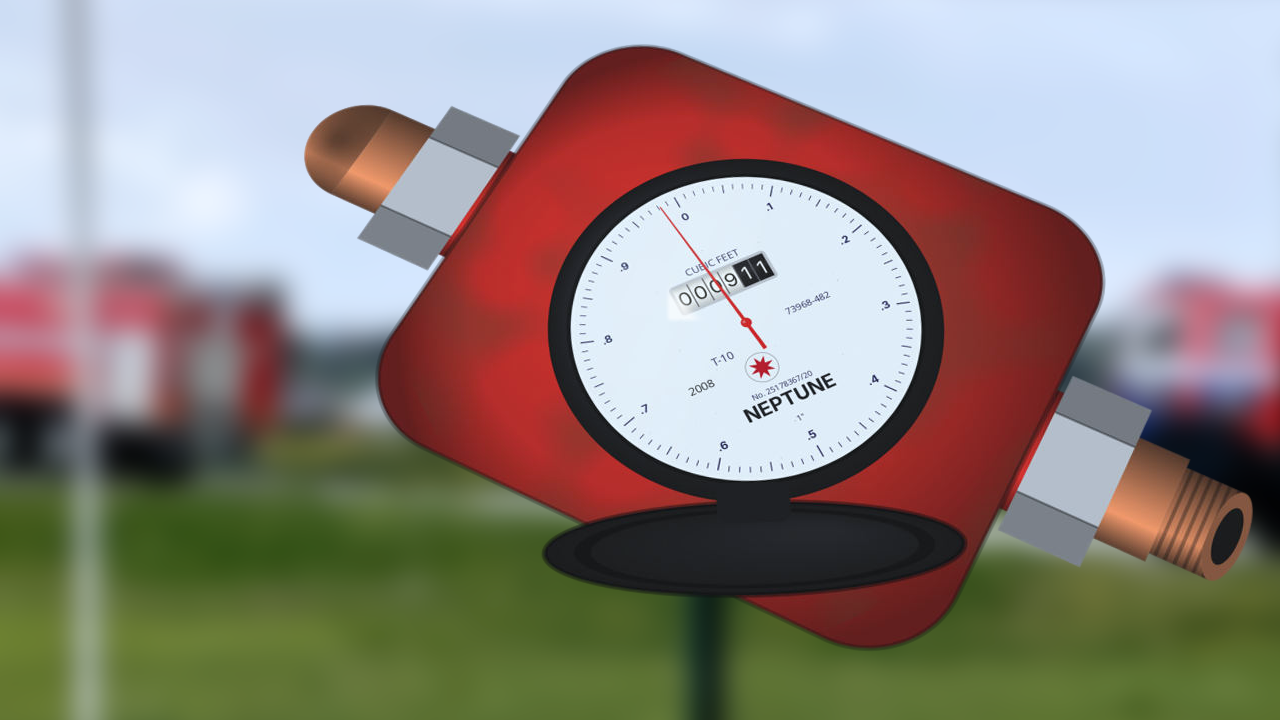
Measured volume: 910.98,ft³
